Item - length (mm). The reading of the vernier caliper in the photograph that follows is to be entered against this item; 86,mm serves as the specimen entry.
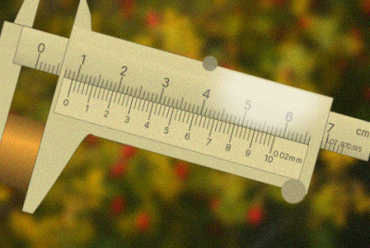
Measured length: 9.0,mm
